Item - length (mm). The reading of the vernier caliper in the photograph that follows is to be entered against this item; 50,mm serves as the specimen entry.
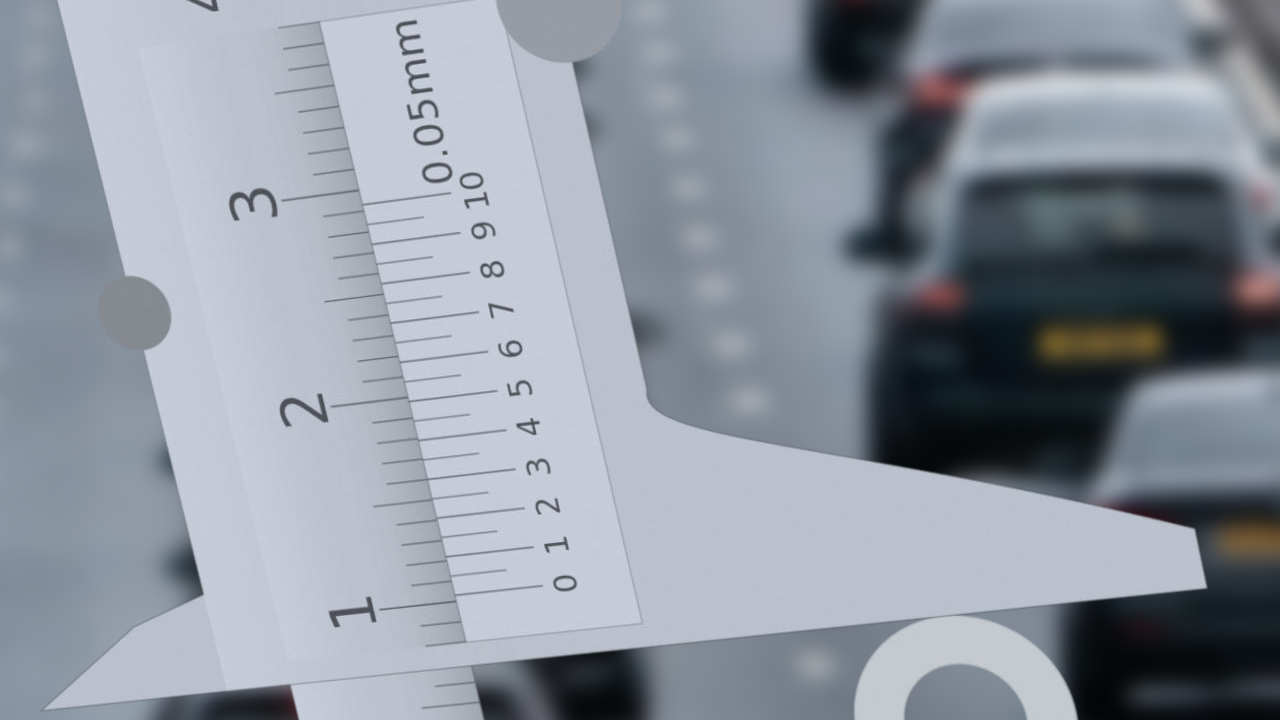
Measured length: 10.3,mm
